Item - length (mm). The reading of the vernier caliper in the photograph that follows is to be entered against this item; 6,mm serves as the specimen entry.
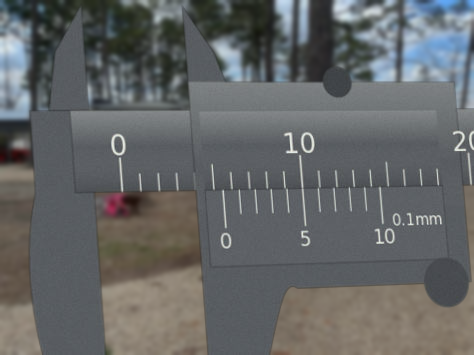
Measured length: 5.5,mm
